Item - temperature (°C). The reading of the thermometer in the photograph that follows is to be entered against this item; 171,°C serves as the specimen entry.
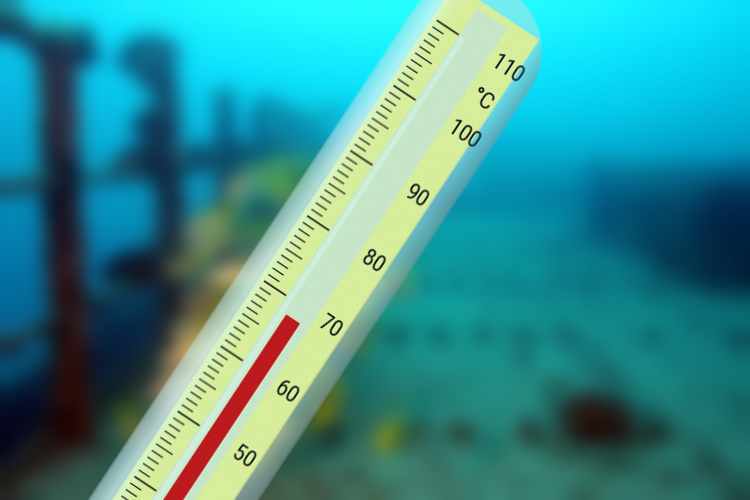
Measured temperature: 68,°C
